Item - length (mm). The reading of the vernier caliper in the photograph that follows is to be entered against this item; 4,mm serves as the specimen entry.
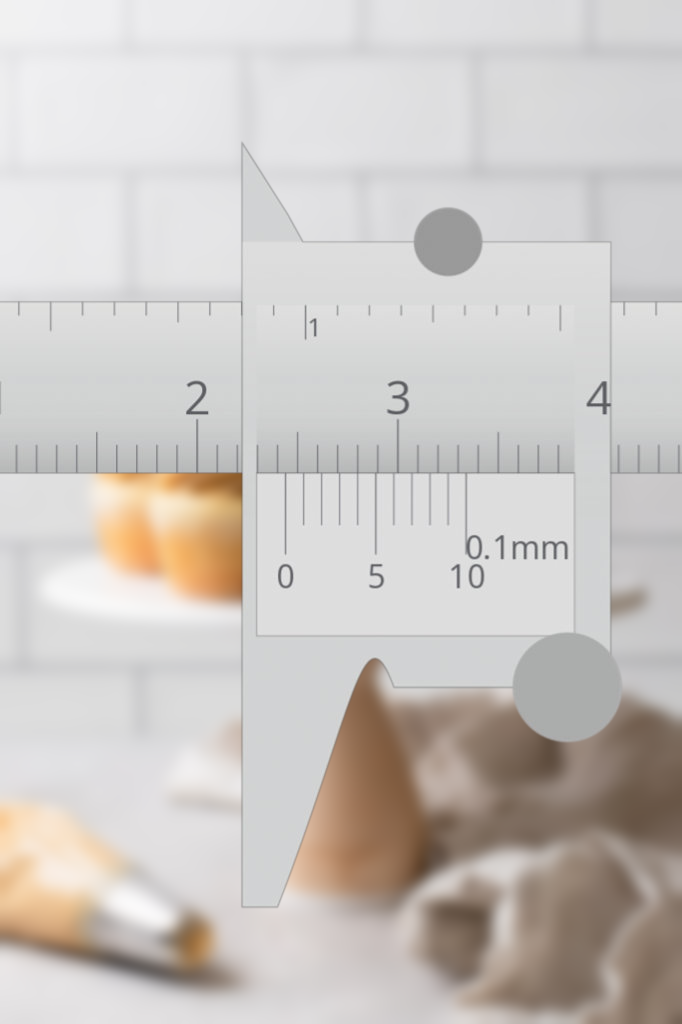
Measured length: 24.4,mm
